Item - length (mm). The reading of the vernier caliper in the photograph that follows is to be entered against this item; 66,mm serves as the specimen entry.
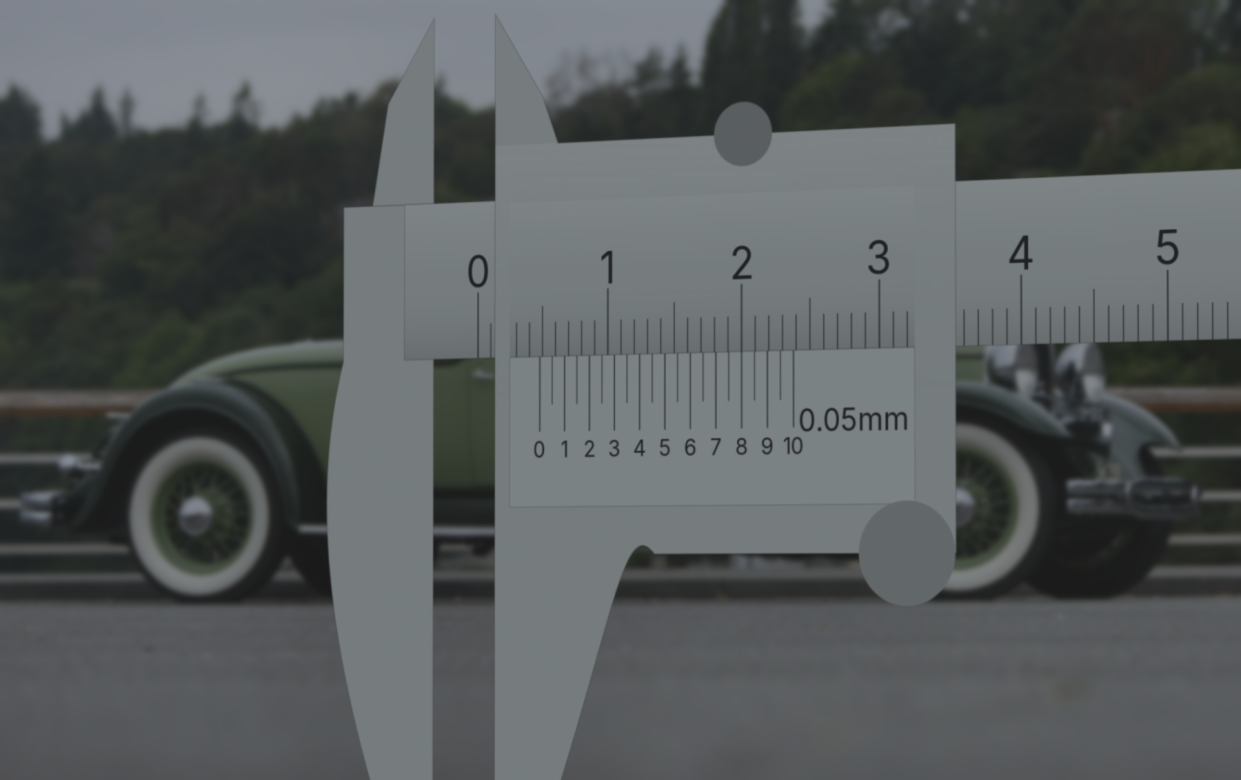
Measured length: 4.8,mm
